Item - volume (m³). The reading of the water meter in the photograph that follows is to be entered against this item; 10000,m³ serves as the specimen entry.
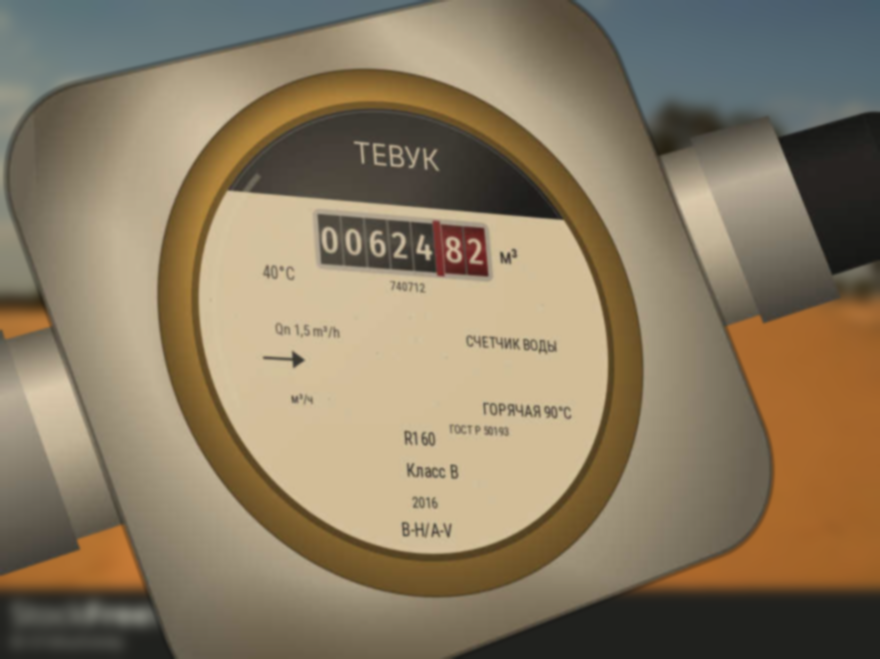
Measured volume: 624.82,m³
